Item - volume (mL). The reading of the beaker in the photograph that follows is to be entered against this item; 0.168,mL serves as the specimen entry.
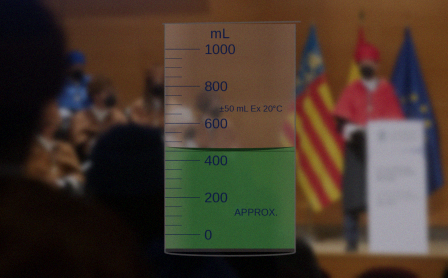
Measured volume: 450,mL
